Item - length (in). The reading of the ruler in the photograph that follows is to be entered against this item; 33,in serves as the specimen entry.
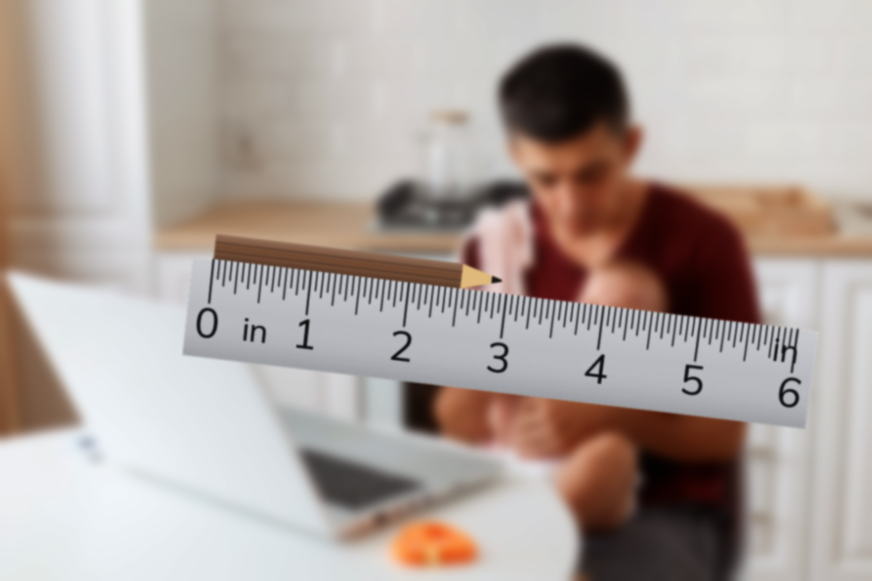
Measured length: 2.9375,in
